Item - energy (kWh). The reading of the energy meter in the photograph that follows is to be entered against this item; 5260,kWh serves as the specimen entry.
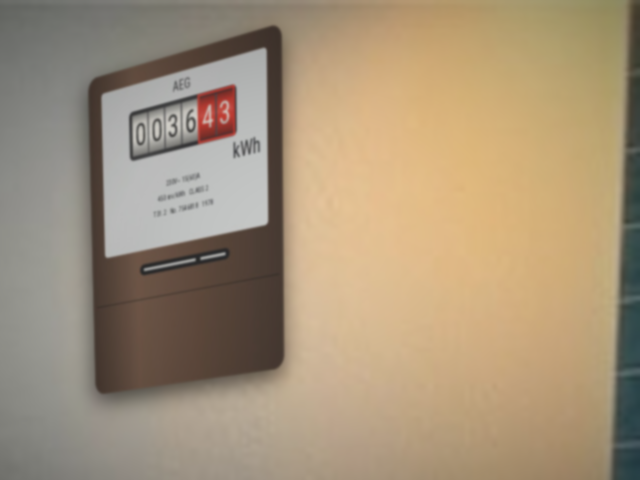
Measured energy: 36.43,kWh
